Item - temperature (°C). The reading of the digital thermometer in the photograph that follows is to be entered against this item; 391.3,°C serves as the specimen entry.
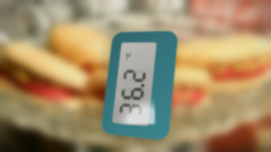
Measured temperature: 36.2,°C
